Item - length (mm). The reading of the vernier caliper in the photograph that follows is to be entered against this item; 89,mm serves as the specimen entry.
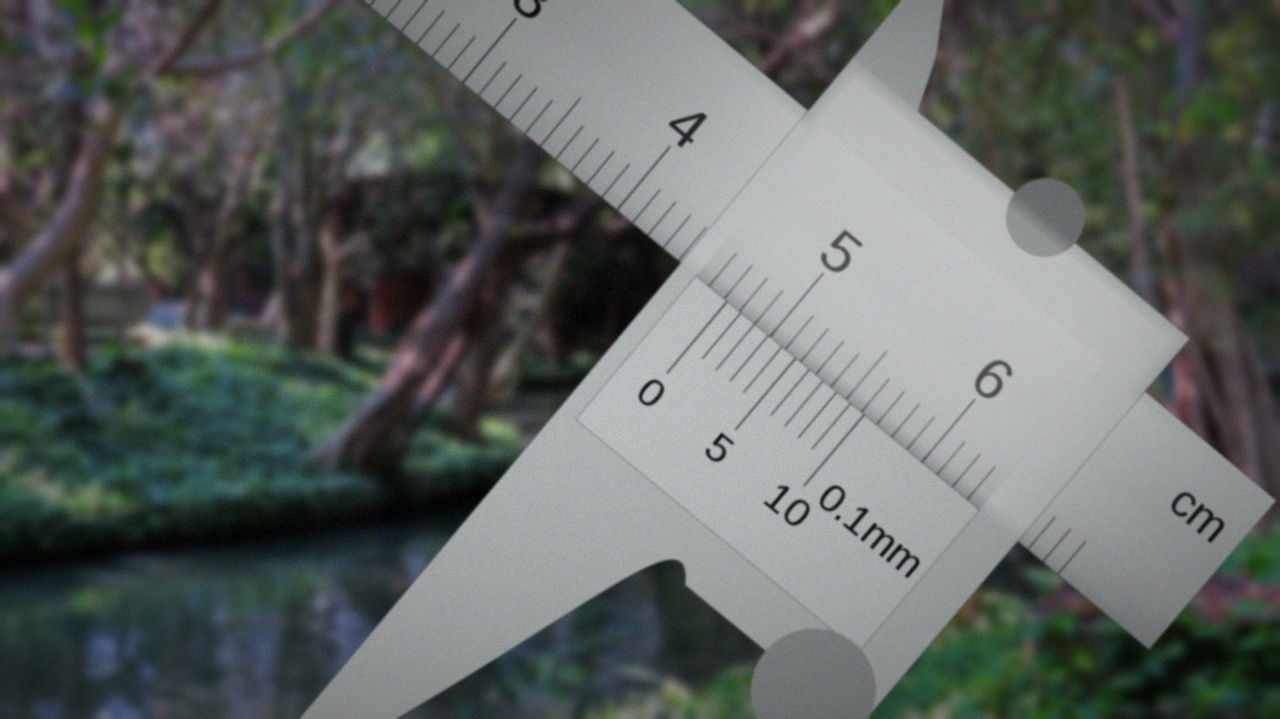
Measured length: 47.2,mm
